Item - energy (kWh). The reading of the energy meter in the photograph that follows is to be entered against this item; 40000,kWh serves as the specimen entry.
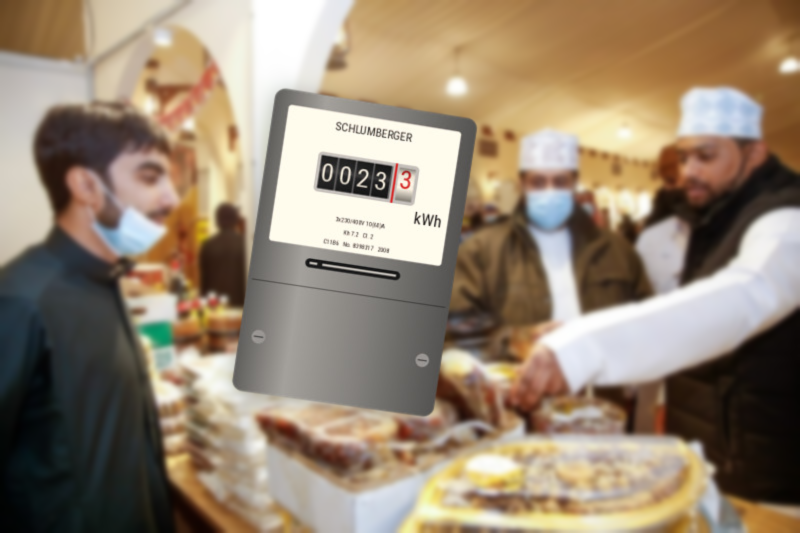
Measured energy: 23.3,kWh
